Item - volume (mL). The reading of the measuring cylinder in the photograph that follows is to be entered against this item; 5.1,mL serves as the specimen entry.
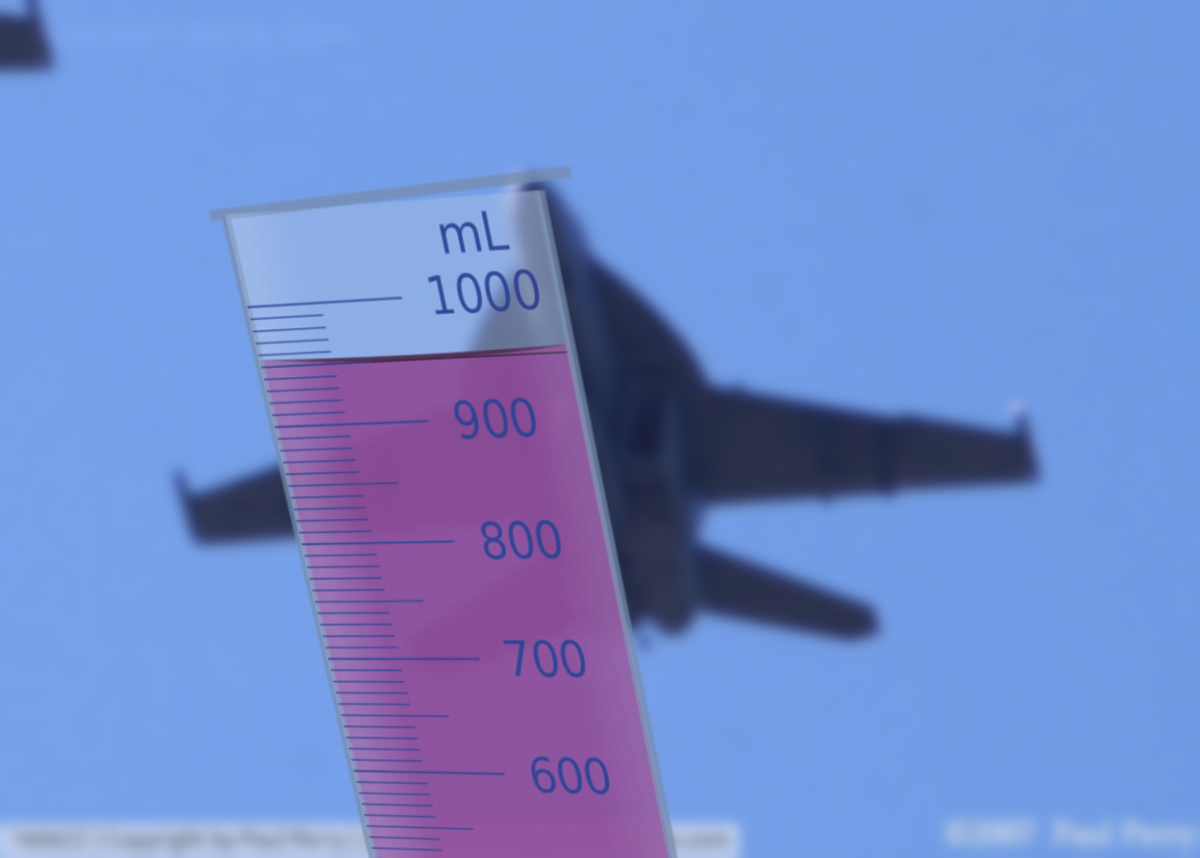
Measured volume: 950,mL
